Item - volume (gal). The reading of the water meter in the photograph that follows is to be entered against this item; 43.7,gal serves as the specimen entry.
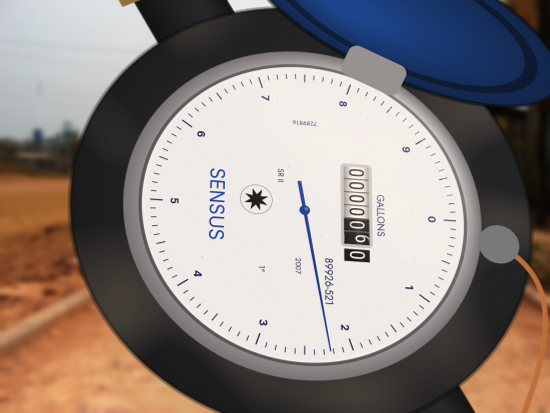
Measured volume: 62.2,gal
